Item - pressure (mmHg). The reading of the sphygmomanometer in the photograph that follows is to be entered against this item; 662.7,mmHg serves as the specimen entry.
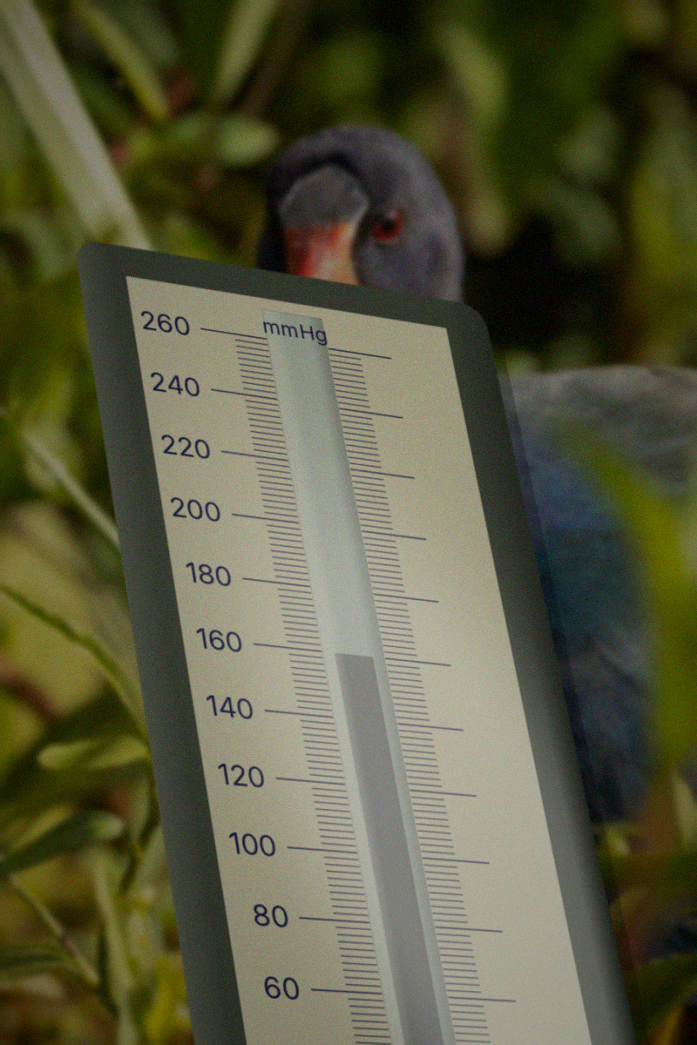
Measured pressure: 160,mmHg
